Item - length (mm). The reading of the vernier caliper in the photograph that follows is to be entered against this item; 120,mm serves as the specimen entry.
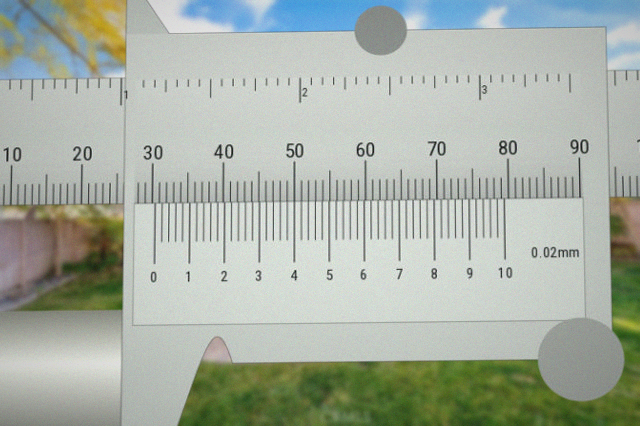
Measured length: 30.4,mm
